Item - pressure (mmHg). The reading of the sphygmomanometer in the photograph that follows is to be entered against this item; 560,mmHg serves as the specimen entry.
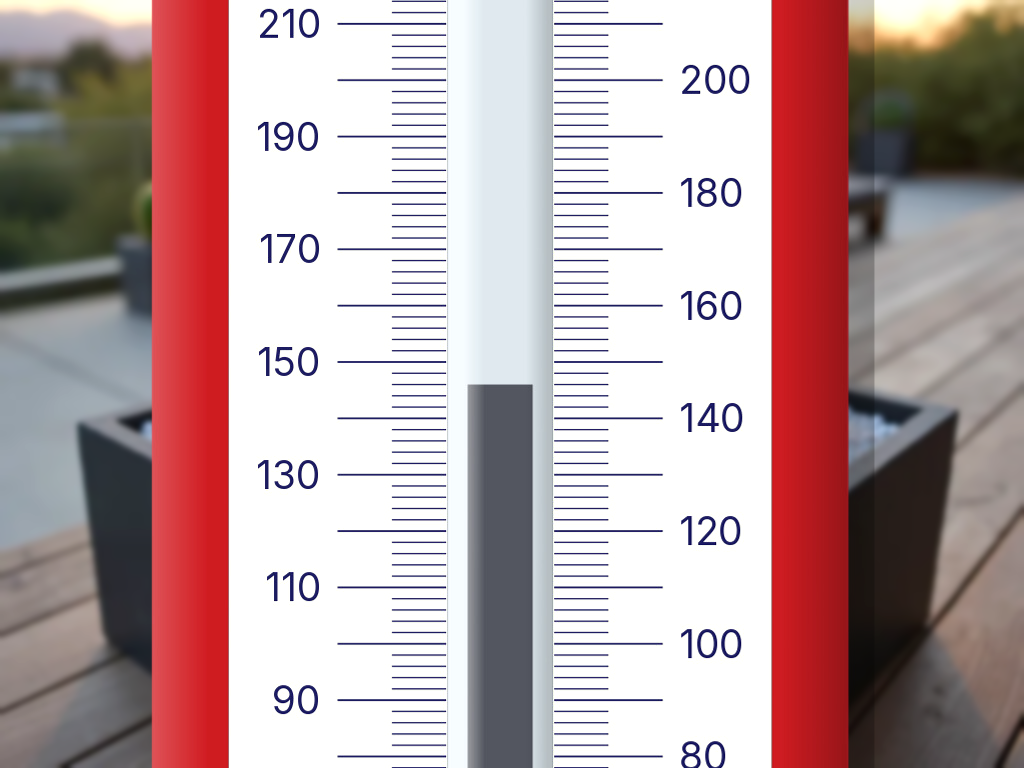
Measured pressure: 146,mmHg
